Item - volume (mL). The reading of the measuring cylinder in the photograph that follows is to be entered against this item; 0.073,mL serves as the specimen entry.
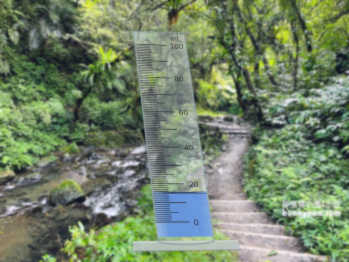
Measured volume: 15,mL
